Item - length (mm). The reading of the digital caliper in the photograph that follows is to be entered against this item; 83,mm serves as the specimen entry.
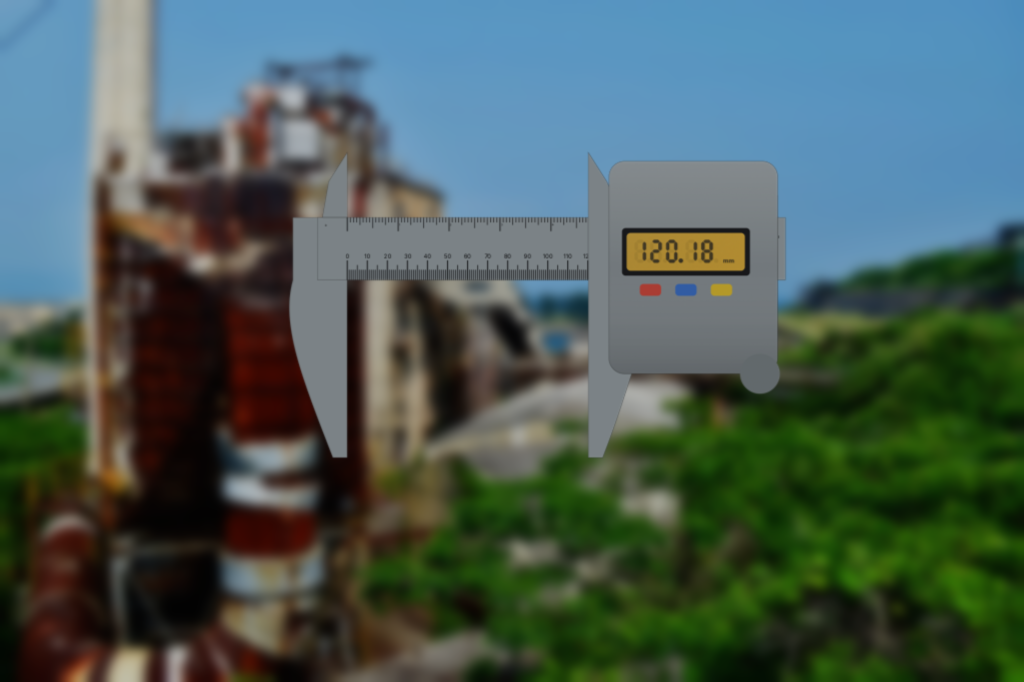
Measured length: 120.18,mm
